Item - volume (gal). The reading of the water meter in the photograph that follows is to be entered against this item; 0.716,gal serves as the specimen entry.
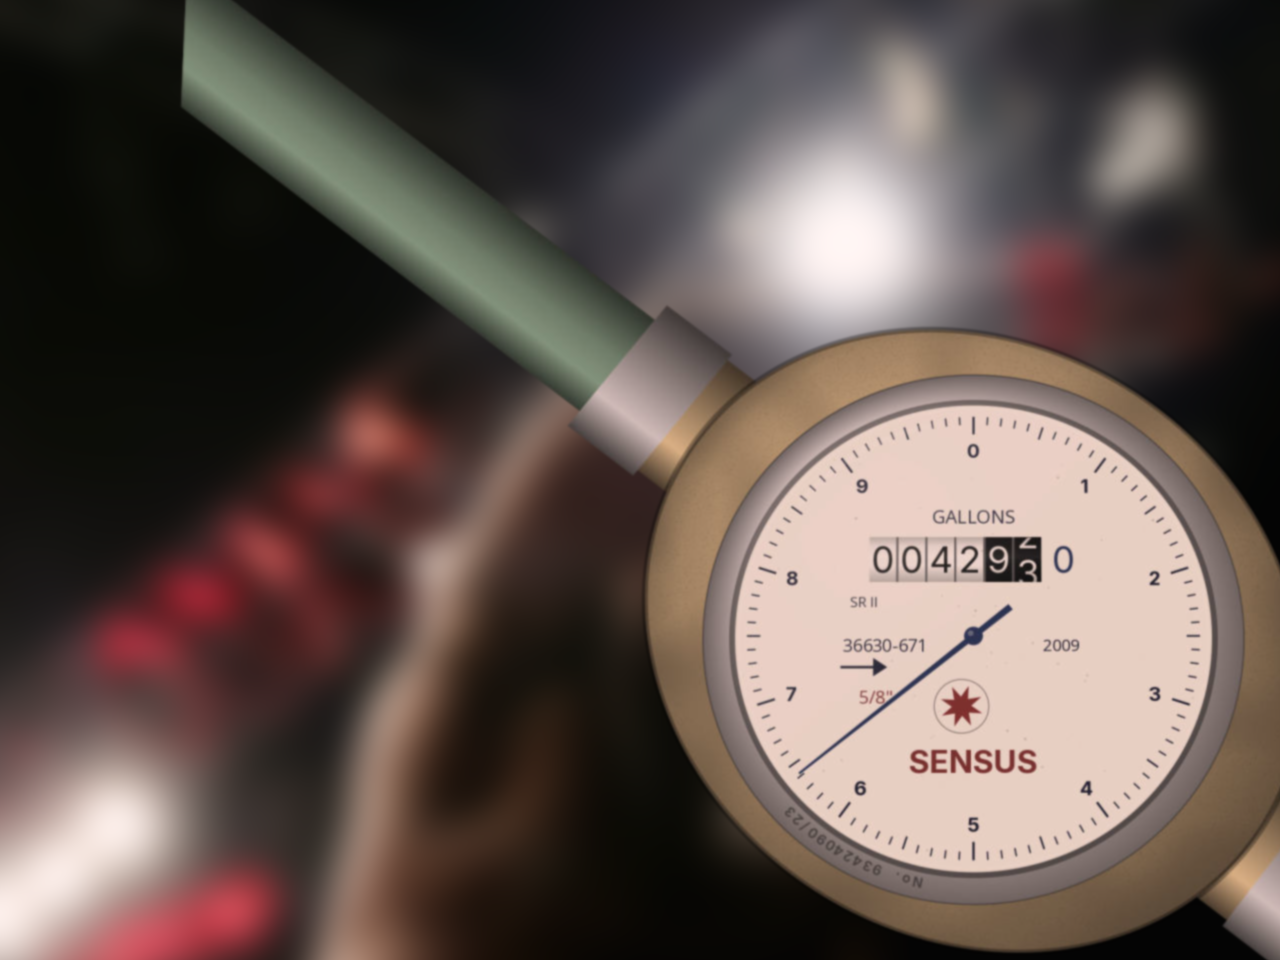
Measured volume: 42926.4,gal
